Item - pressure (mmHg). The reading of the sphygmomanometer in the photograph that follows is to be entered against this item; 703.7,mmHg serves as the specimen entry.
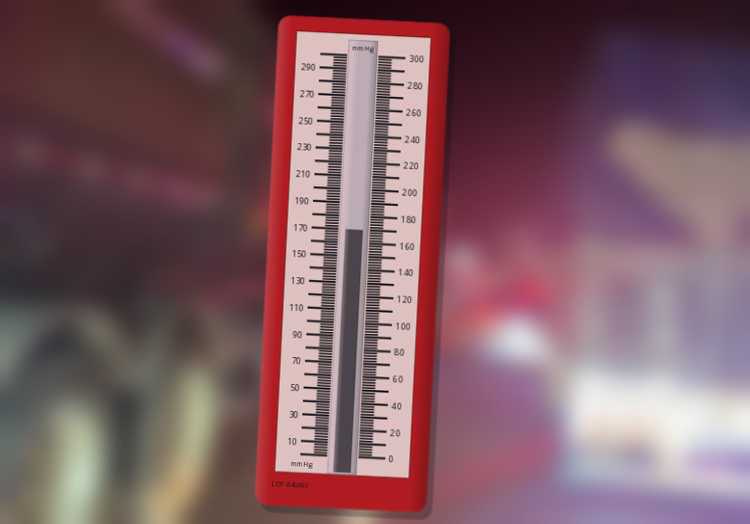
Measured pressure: 170,mmHg
